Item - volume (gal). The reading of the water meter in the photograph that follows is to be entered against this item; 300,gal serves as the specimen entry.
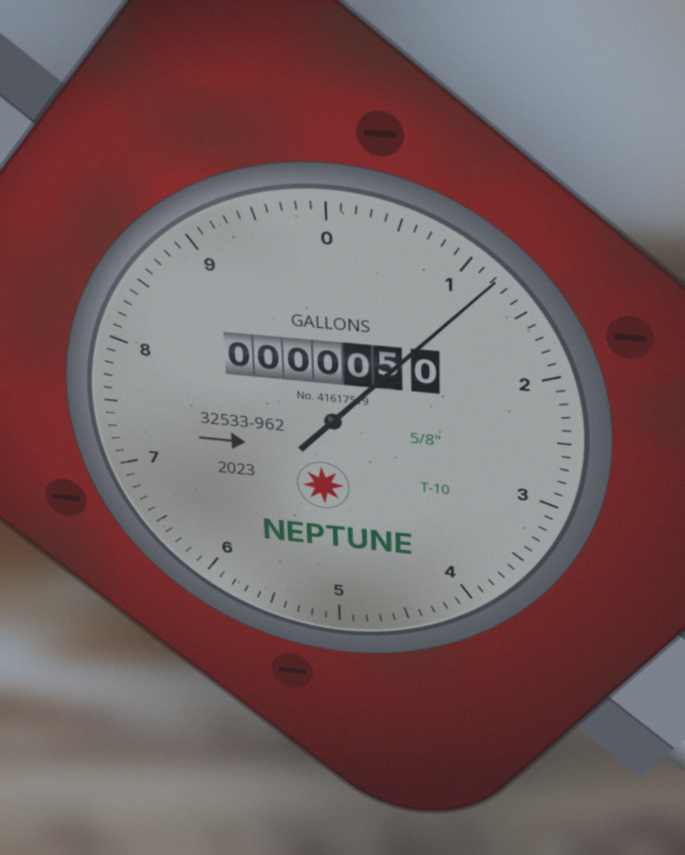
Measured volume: 51.2,gal
